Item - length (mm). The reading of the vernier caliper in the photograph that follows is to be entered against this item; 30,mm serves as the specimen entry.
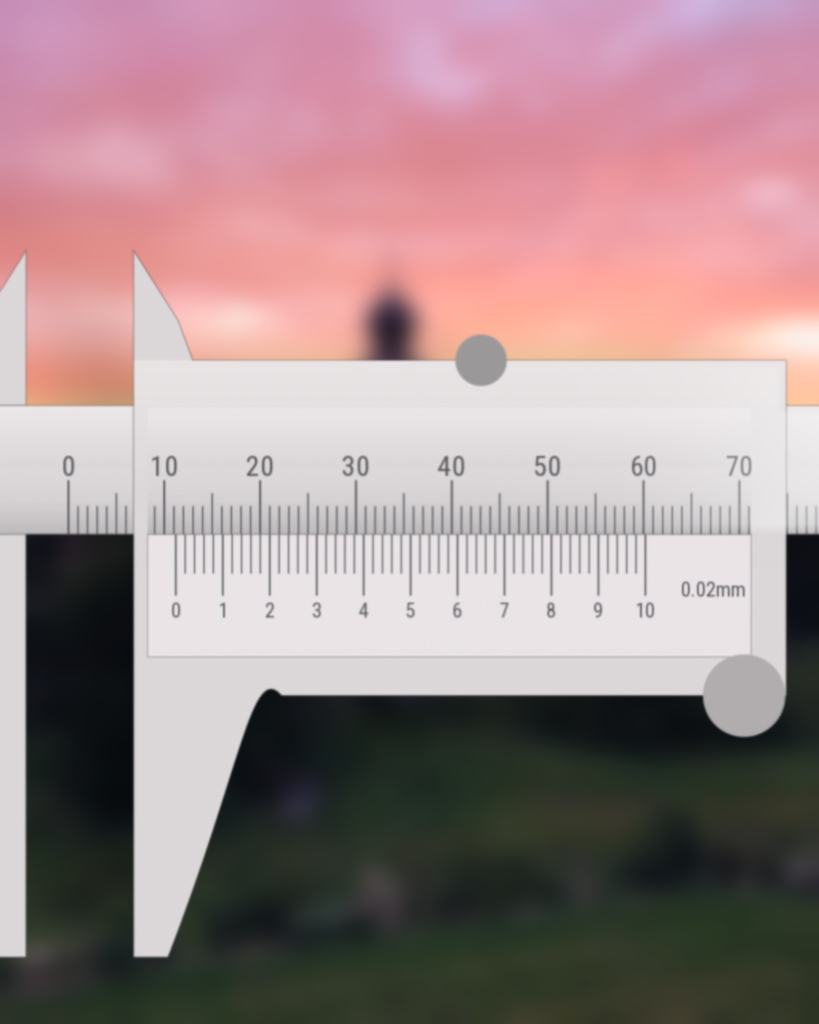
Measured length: 11.2,mm
